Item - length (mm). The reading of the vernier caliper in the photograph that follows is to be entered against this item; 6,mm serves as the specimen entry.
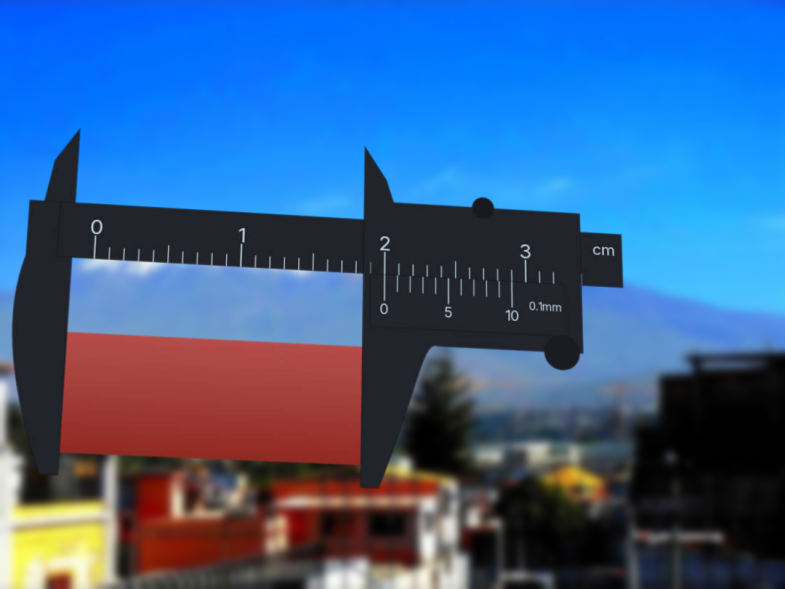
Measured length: 20.0,mm
